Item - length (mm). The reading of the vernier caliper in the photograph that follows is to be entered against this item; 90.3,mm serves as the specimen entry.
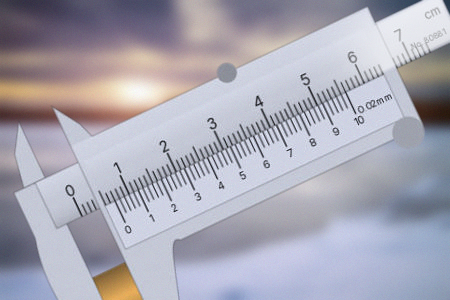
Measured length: 7.0,mm
